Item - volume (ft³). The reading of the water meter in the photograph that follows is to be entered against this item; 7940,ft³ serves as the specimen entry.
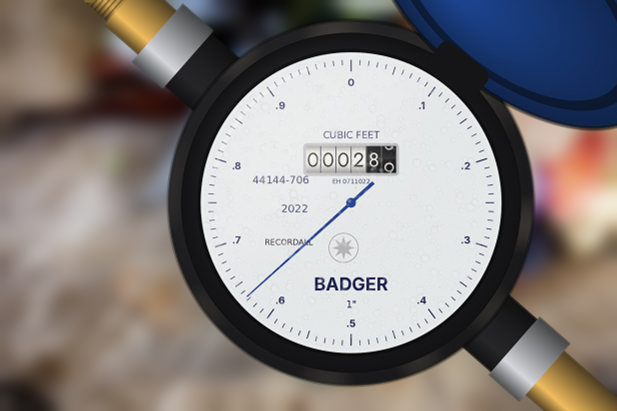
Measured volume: 288.63,ft³
